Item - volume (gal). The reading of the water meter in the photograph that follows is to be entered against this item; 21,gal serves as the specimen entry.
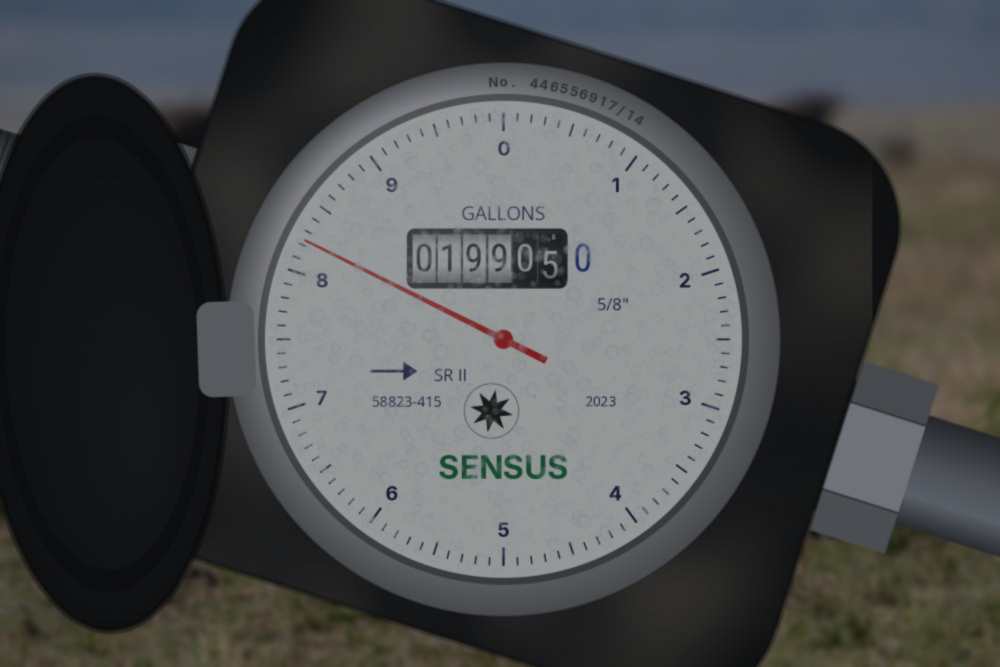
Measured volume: 199048.2,gal
